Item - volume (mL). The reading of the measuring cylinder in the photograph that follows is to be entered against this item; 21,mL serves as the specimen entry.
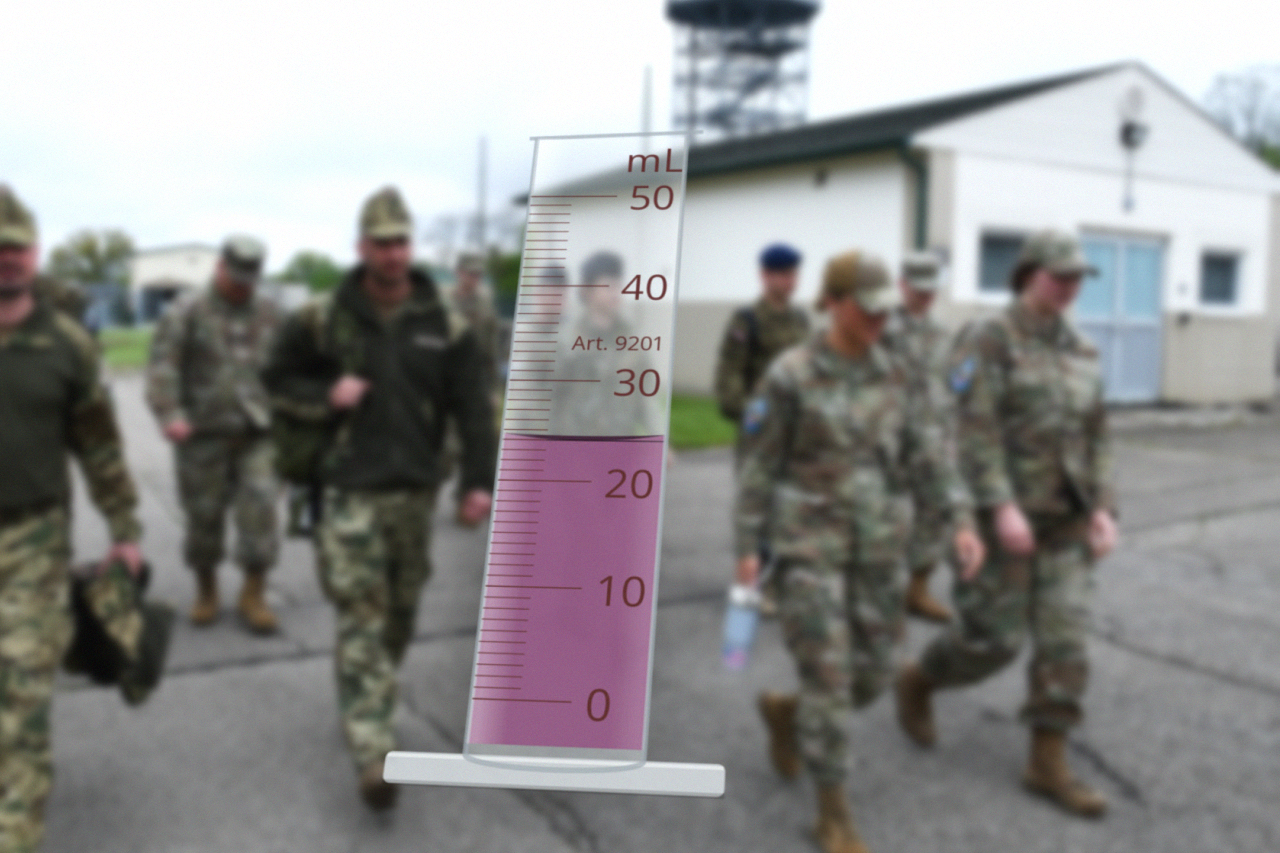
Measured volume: 24,mL
